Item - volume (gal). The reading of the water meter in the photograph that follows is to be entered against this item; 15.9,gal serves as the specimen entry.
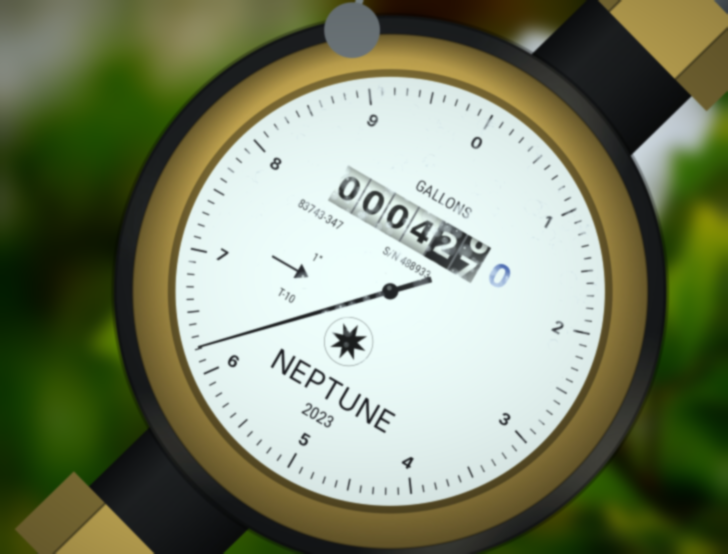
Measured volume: 4266.2,gal
